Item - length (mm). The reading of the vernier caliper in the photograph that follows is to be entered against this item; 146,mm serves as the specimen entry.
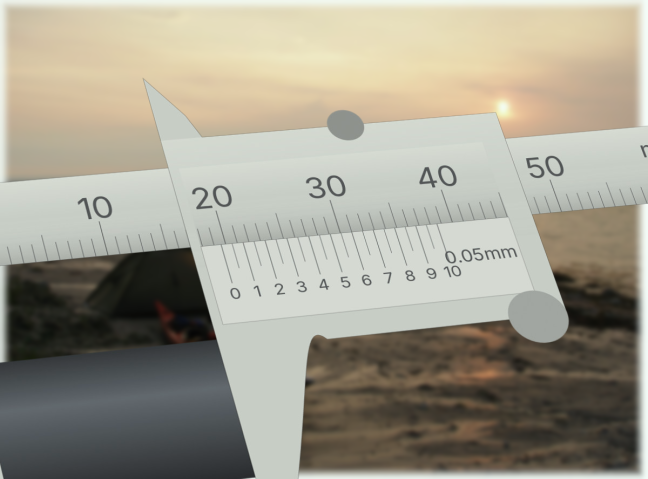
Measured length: 19.6,mm
